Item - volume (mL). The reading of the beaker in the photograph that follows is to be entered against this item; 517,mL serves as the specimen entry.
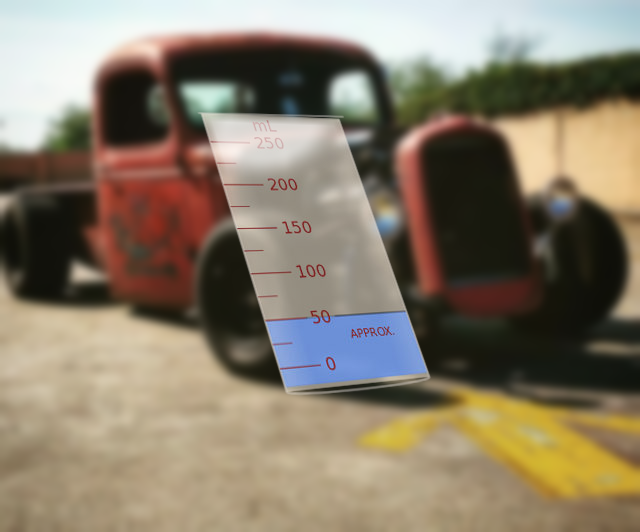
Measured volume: 50,mL
